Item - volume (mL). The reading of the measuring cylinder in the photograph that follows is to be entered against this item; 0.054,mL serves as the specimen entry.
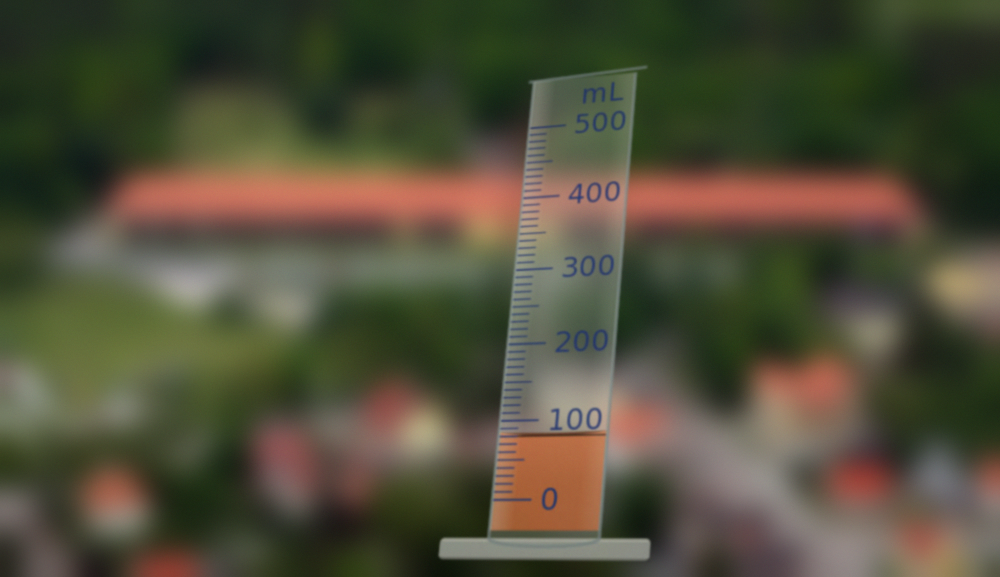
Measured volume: 80,mL
